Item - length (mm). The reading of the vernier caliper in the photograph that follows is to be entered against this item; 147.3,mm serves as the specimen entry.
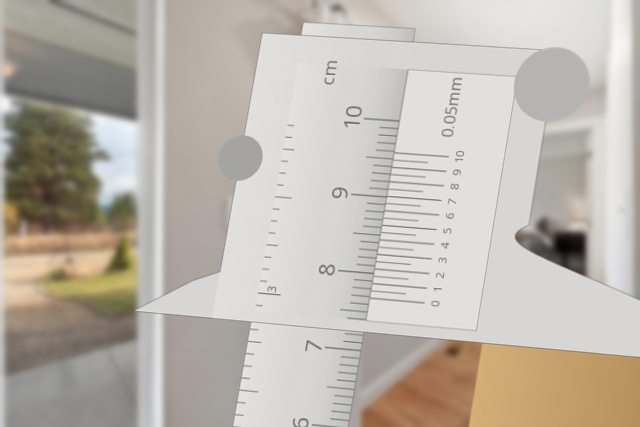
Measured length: 76.8,mm
